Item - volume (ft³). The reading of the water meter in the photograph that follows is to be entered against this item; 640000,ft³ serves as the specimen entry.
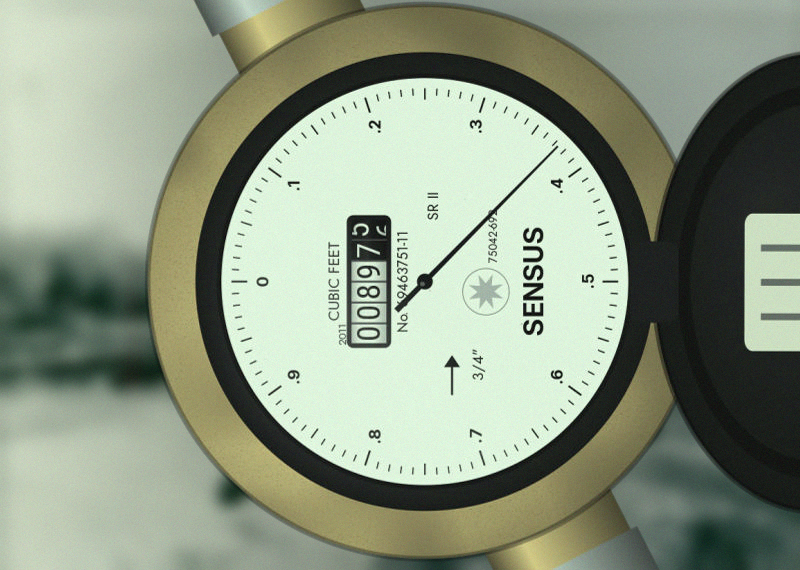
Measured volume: 8975.37,ft³
